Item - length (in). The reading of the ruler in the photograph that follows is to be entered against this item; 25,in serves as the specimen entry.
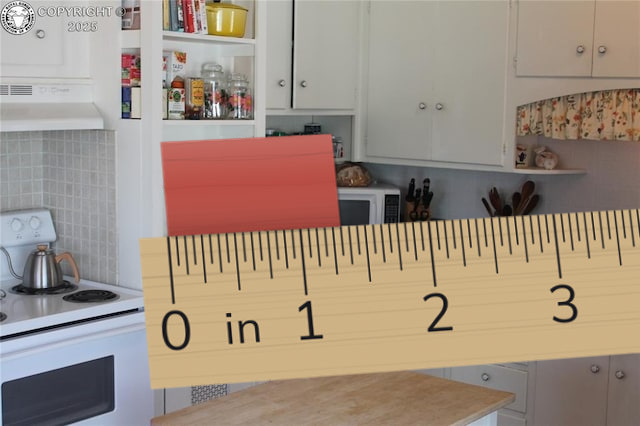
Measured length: 1.3125,in
